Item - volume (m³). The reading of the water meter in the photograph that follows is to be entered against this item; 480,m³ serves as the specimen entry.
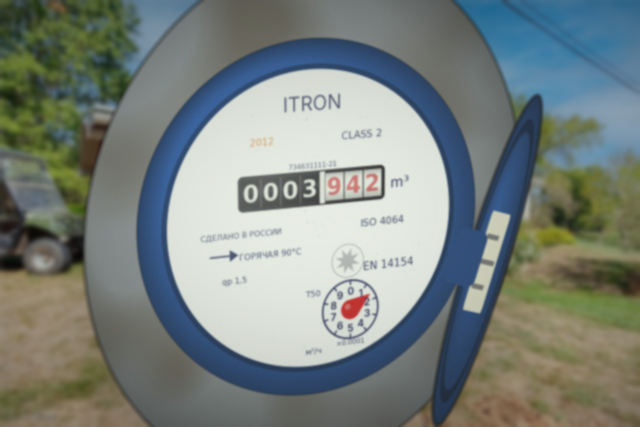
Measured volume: 3.9421,m³
